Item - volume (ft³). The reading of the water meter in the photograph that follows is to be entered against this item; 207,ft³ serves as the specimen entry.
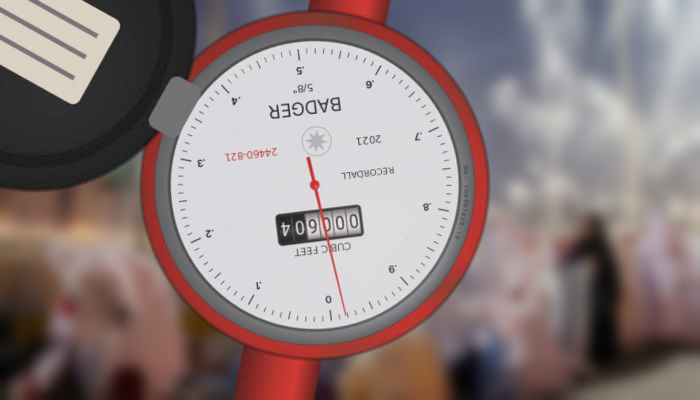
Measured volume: 603.98,ft³
